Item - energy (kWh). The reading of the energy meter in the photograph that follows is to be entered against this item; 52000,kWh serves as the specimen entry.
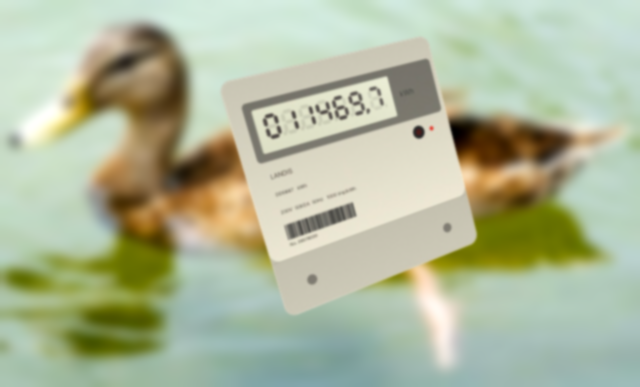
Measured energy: 11469.7,kWh
